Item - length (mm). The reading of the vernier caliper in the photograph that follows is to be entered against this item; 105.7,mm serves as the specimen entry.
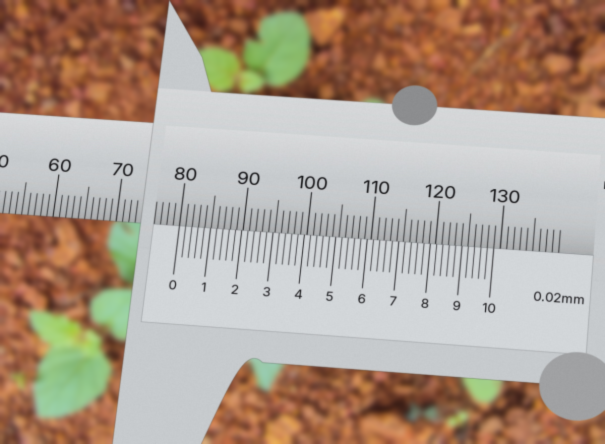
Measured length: 80.0,mm
